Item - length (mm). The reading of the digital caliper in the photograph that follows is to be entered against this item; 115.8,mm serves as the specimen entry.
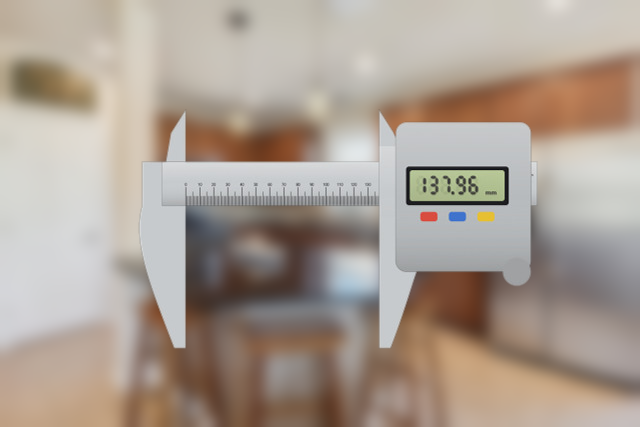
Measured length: 137.96,mm
